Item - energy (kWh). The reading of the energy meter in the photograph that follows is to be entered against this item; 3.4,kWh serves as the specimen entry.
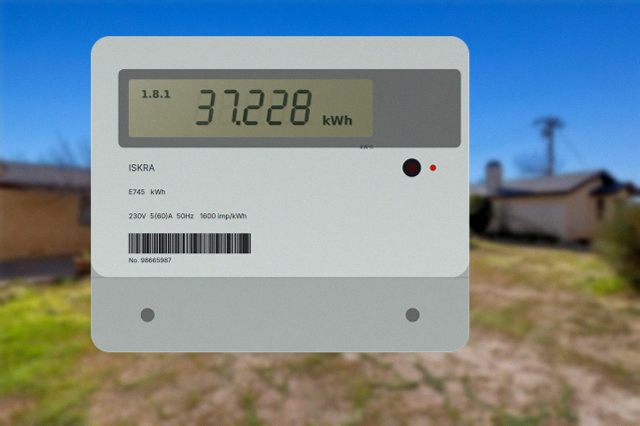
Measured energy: 37.228,kWh
